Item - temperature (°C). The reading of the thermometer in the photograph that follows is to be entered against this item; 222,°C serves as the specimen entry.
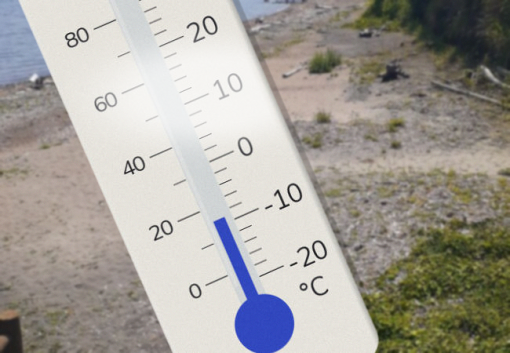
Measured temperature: -9,°C
